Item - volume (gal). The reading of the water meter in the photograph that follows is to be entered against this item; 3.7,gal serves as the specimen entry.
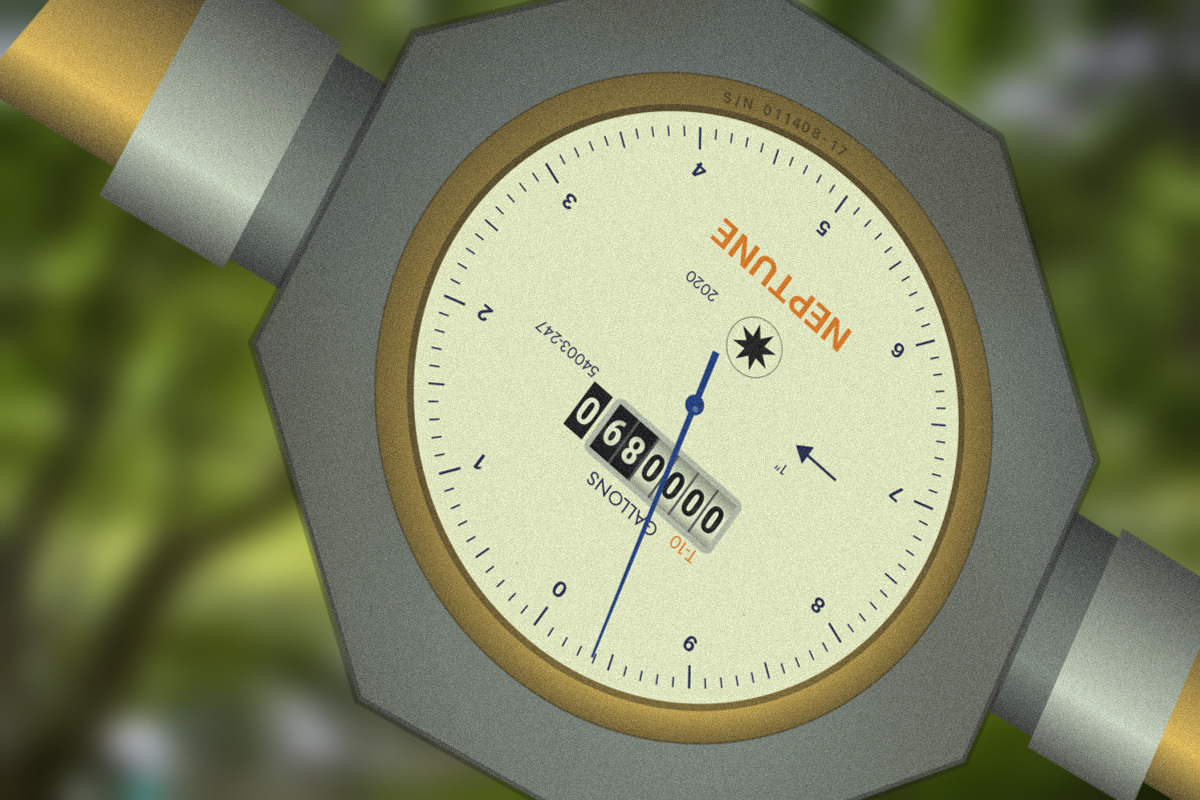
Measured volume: 889.6,gal
